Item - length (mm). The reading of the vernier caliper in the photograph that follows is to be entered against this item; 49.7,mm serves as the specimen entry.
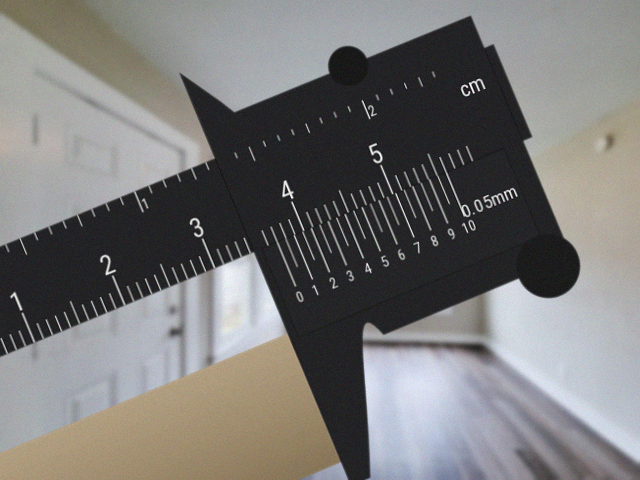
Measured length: 37.0,mm
